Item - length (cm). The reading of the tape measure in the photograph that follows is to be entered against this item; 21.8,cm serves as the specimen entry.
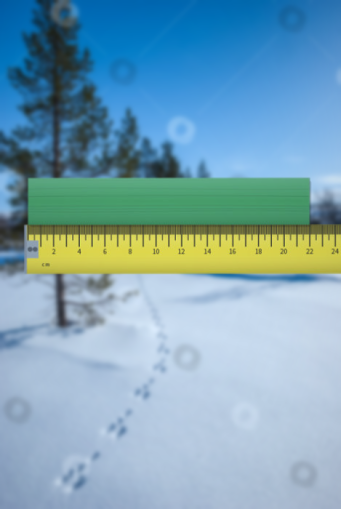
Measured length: 22,cm
